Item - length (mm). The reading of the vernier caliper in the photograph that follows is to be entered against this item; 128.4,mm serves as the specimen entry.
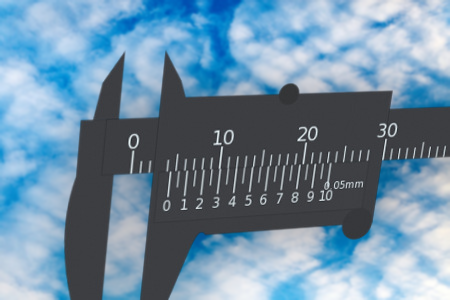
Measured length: 4.4,mm
